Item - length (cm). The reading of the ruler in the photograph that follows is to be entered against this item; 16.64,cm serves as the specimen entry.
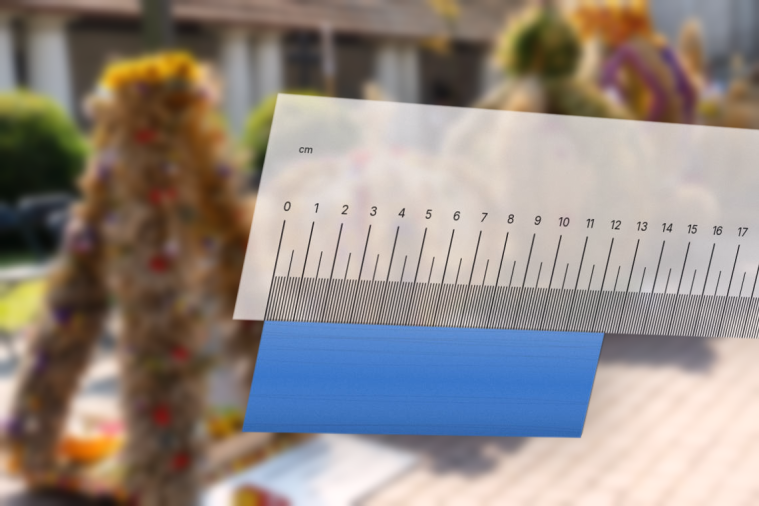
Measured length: 12.5,cm
